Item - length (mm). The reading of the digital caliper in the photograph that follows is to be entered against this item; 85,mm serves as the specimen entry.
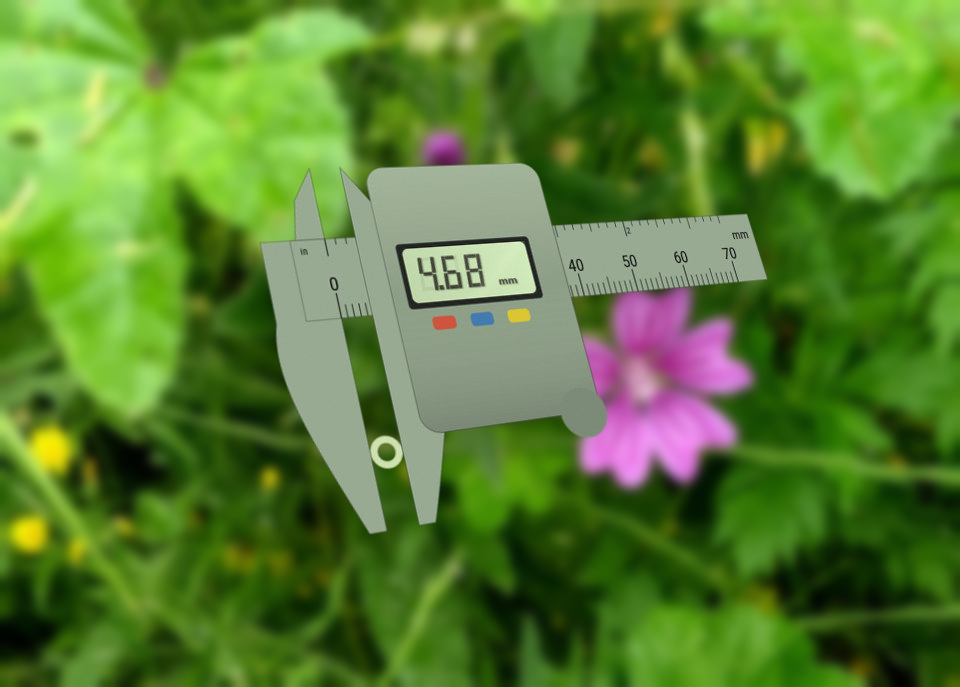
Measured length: 4.68,mm
